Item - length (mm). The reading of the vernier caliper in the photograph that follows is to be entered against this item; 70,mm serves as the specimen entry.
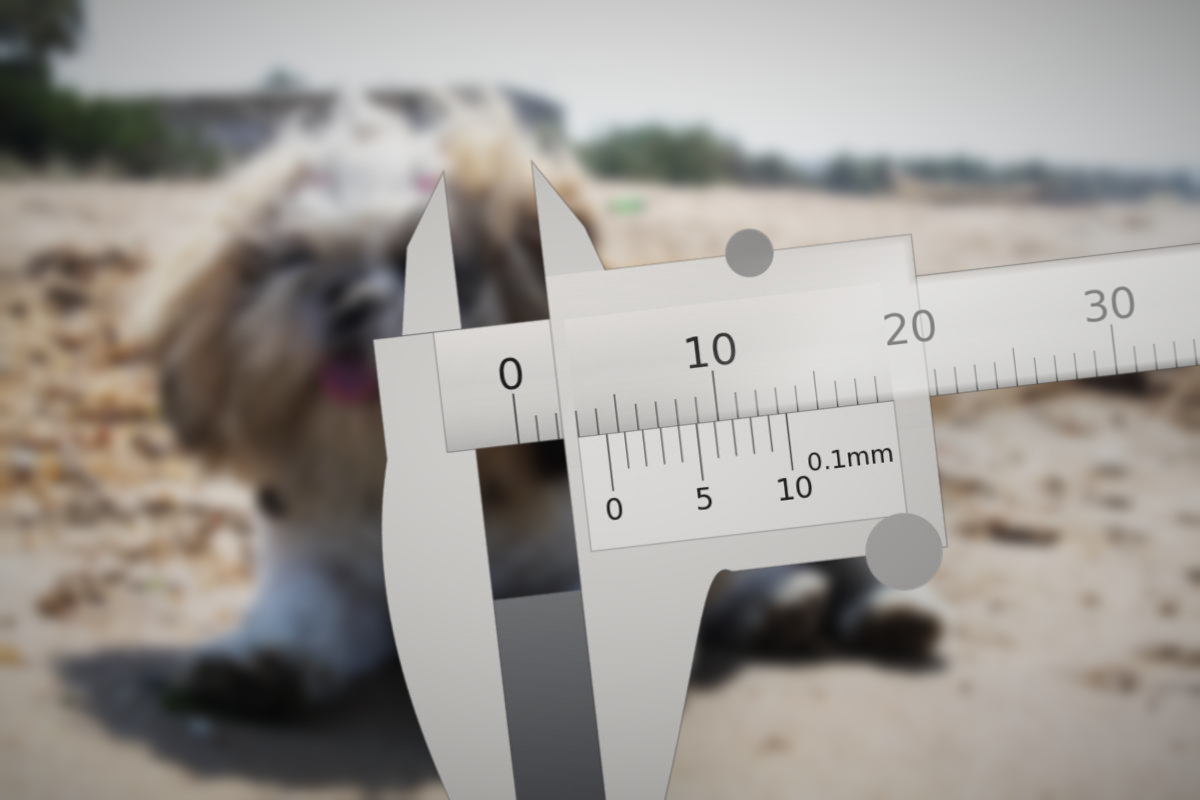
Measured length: 4.4,mm
